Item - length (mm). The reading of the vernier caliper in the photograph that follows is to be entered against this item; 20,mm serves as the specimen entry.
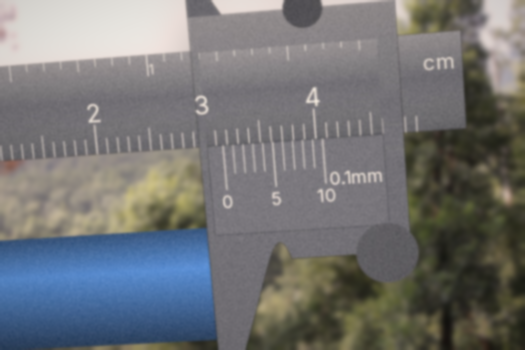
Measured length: 31.6,mm
